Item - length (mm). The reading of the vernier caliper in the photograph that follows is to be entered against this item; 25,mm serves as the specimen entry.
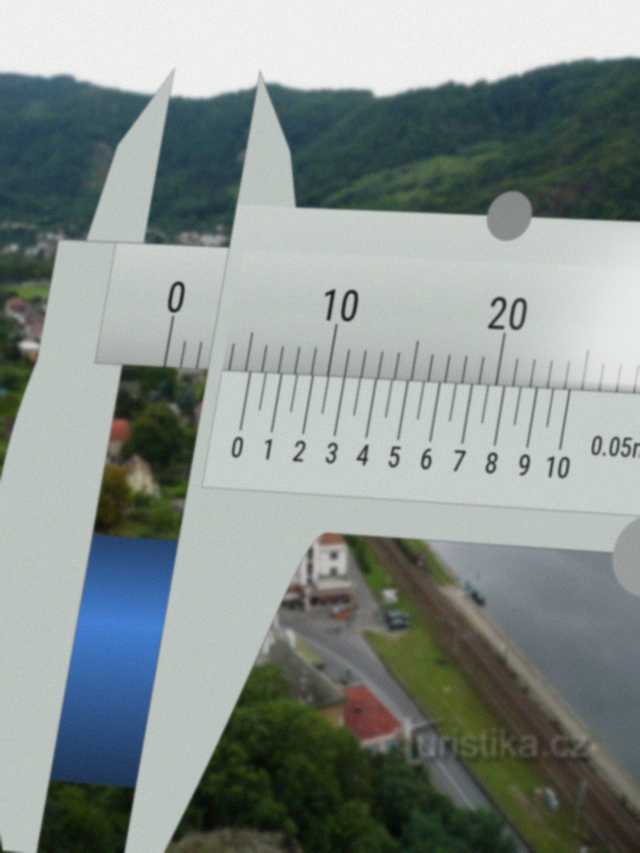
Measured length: 5.3,mm
